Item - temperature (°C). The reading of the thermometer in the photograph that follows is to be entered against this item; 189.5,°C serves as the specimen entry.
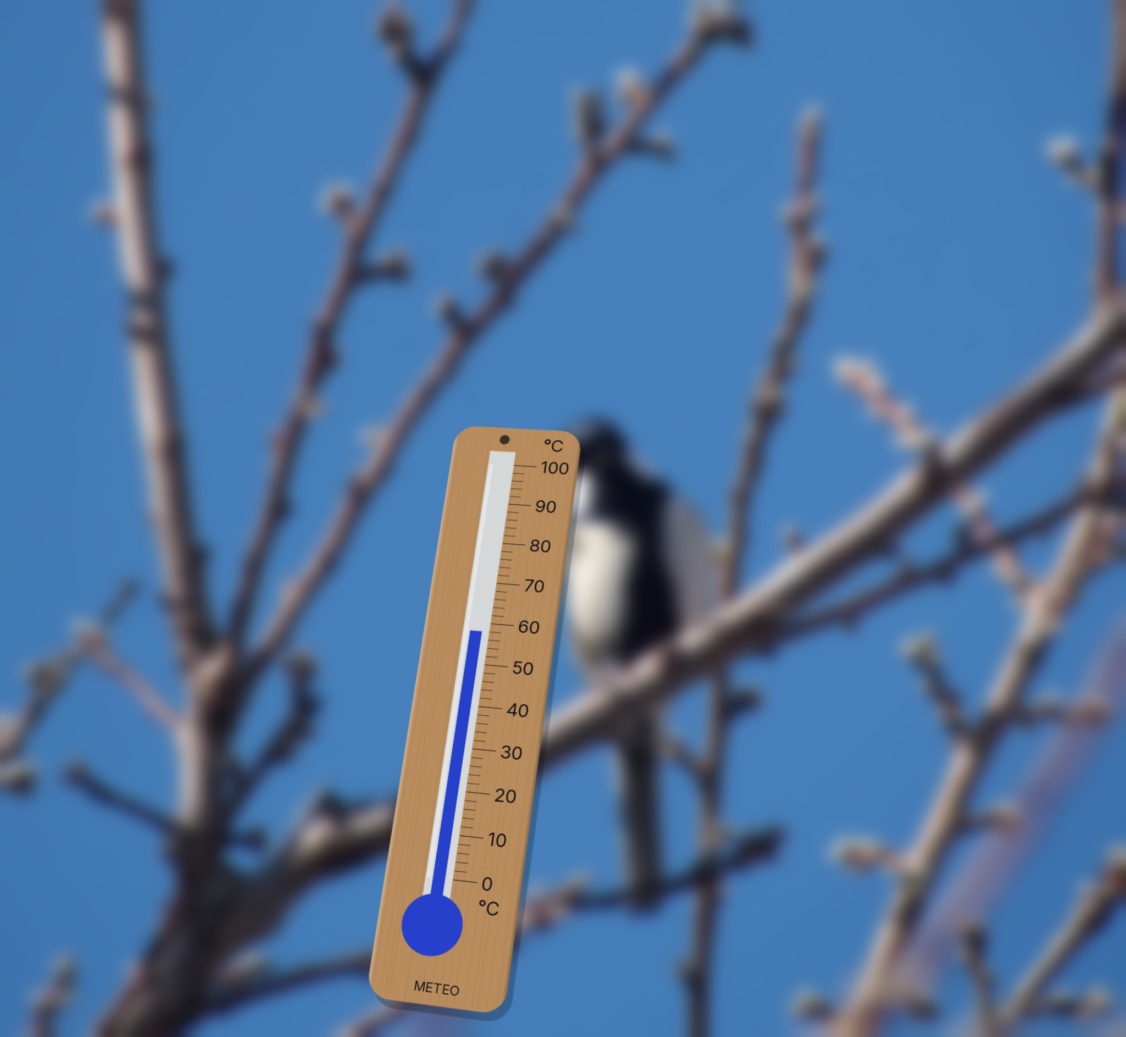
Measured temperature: 58,°C
